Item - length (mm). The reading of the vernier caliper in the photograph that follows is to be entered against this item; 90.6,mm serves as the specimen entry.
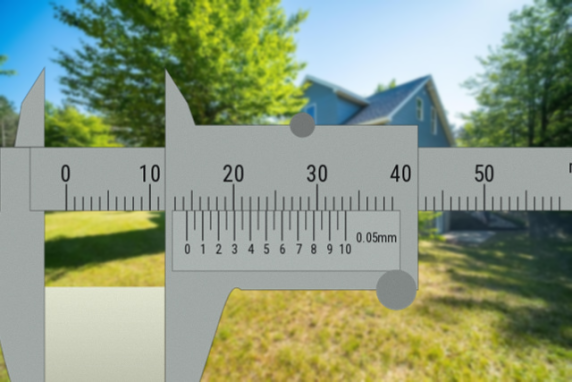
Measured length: 14.4,mm
